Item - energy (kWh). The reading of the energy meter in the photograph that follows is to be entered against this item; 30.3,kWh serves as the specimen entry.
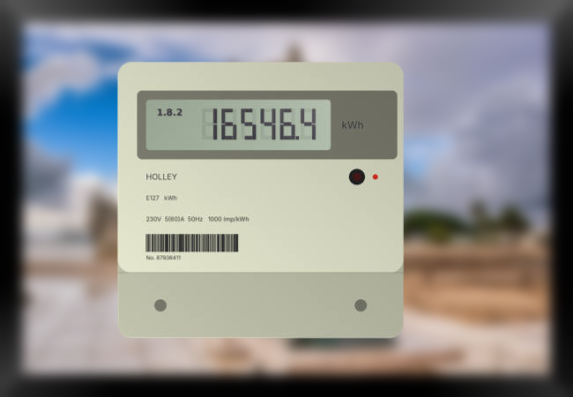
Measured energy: 16546.4,kWh
